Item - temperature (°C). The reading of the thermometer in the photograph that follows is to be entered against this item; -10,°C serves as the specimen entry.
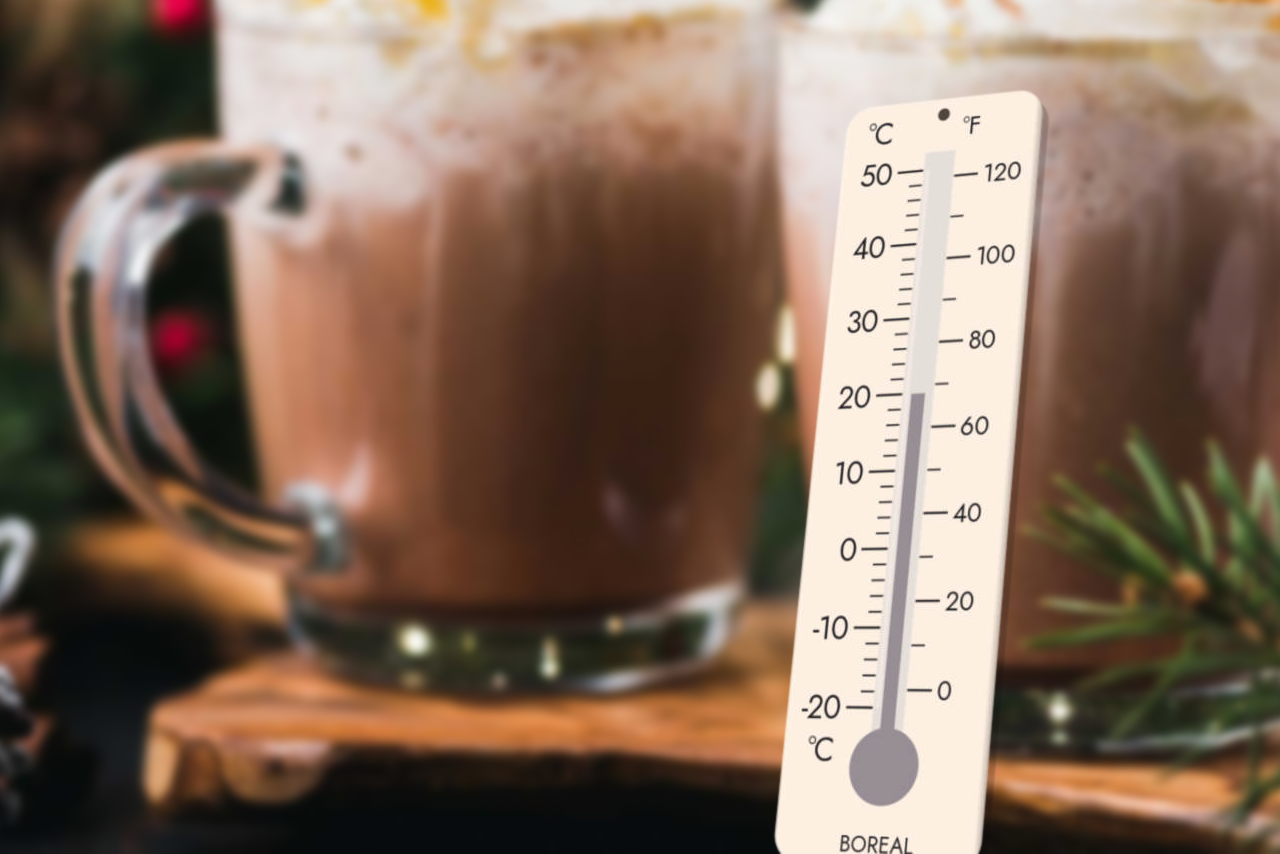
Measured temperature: 20,°C
